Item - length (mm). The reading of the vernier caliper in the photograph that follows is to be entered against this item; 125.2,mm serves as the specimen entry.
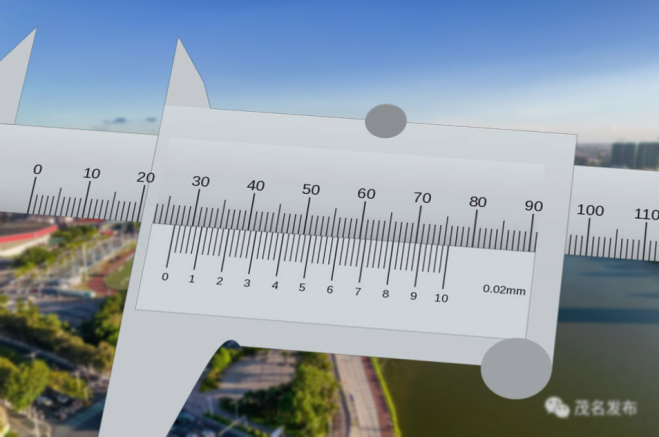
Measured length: 26.8,mm
